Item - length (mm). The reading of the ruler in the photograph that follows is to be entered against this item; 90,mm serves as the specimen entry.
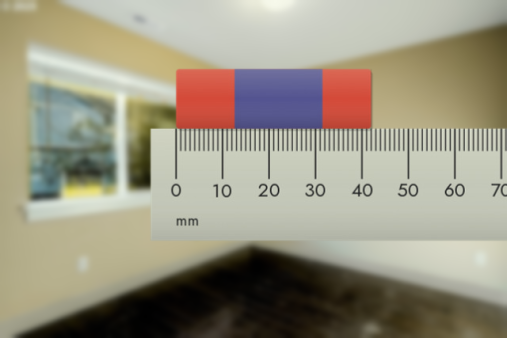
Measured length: 42,mm
